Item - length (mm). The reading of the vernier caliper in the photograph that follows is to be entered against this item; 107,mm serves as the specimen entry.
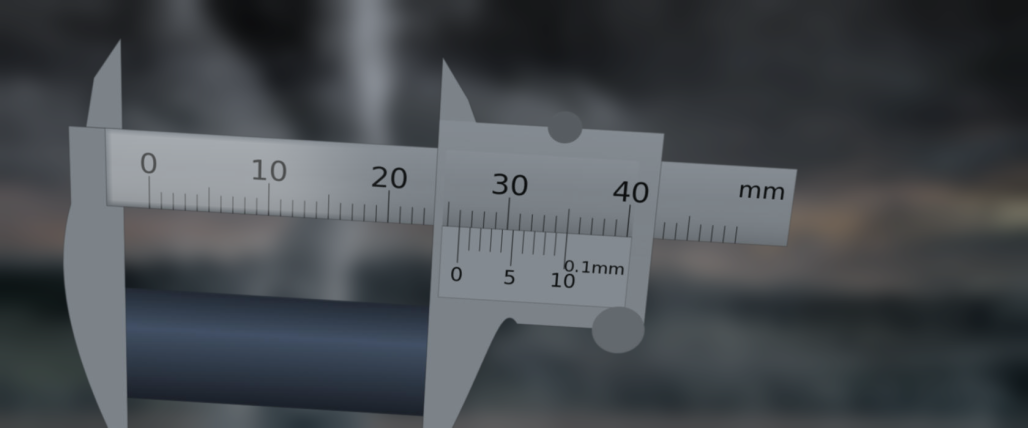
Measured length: 26.0,mm
